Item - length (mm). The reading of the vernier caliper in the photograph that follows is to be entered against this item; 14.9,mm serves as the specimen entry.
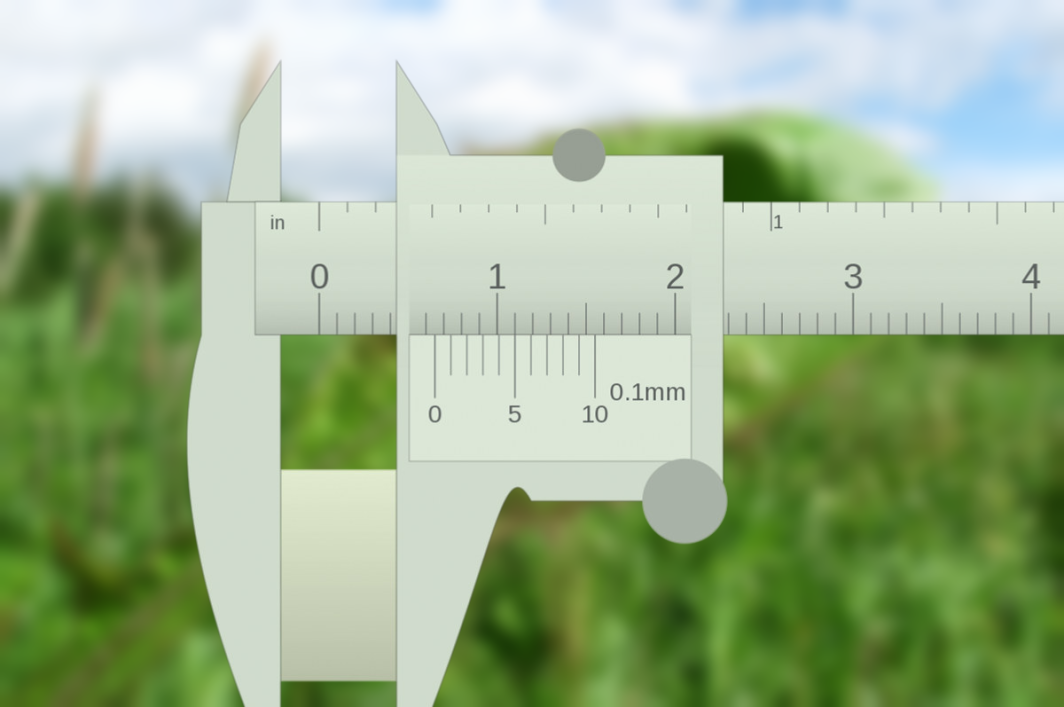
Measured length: 6.5,mm
